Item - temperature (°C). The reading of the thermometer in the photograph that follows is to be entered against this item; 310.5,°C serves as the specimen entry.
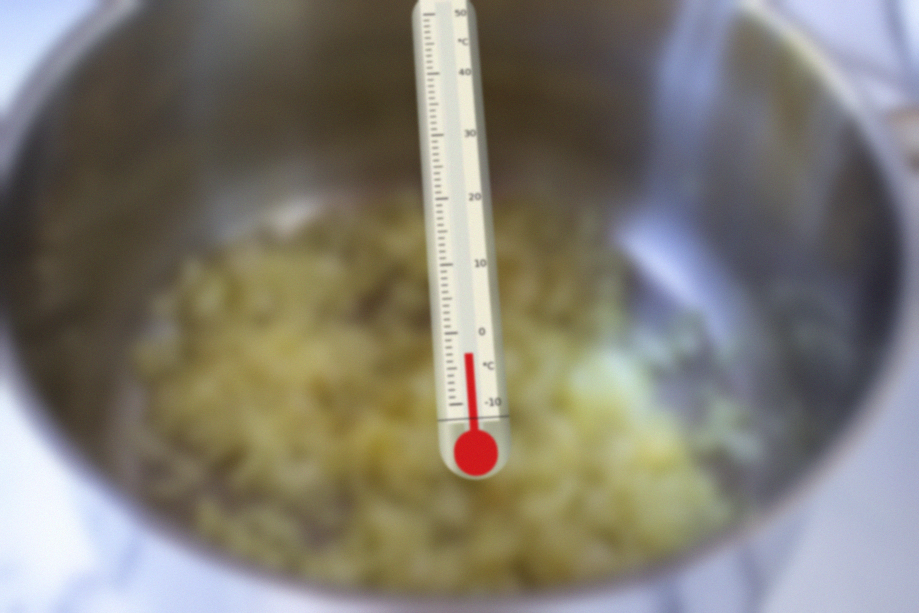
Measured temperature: -3,°C
